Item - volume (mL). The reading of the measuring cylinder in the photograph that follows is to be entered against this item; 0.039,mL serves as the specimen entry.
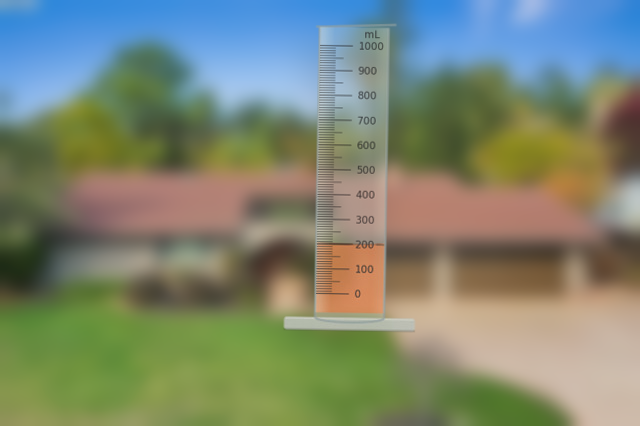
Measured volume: 200,mL
